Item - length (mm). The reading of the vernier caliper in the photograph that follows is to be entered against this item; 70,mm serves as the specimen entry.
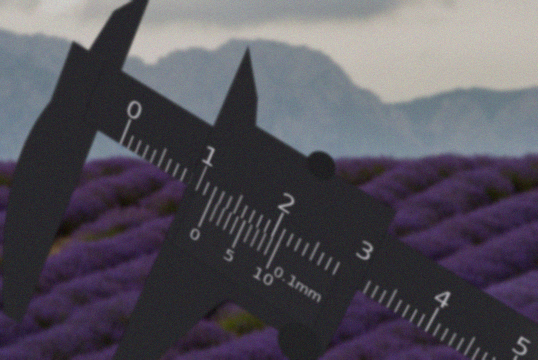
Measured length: 12.0,mm
